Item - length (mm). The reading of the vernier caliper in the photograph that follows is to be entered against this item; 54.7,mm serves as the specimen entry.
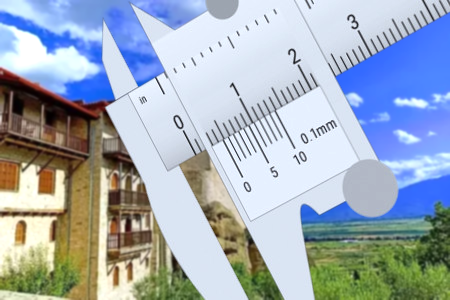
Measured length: 4.8,mm
